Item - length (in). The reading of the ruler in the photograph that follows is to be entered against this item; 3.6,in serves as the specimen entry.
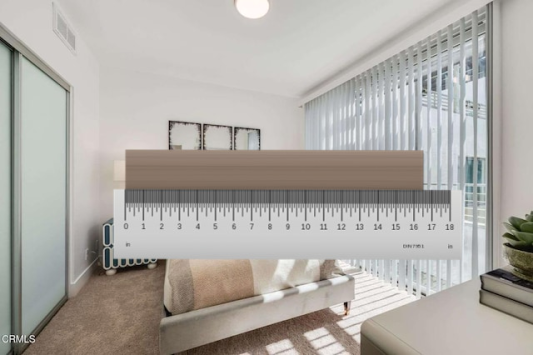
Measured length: 16.5,in
